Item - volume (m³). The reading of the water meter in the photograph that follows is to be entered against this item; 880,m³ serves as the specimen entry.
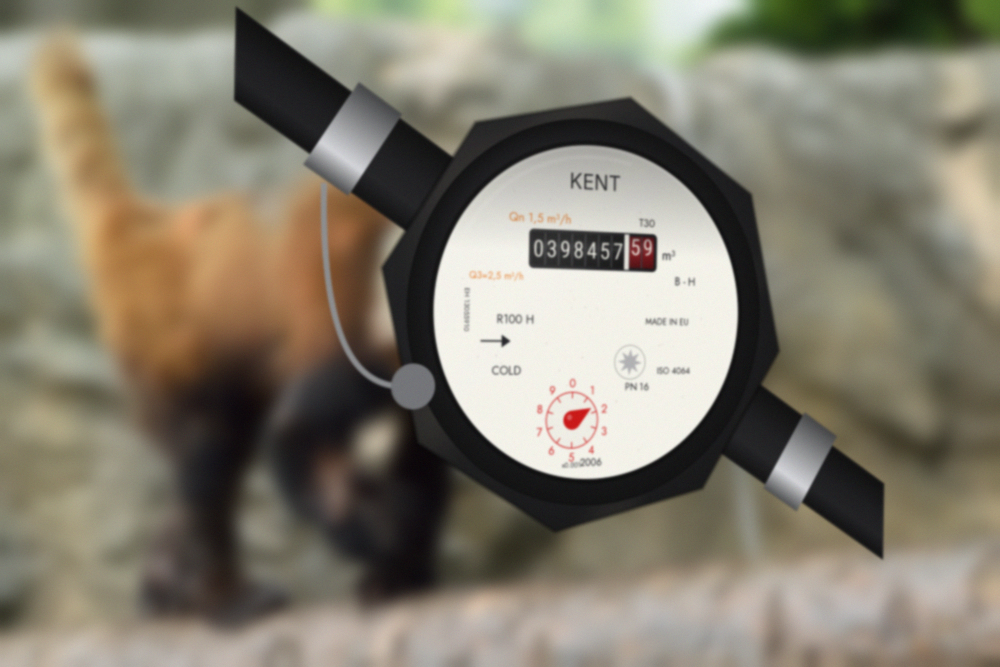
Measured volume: 398457.591,m³
